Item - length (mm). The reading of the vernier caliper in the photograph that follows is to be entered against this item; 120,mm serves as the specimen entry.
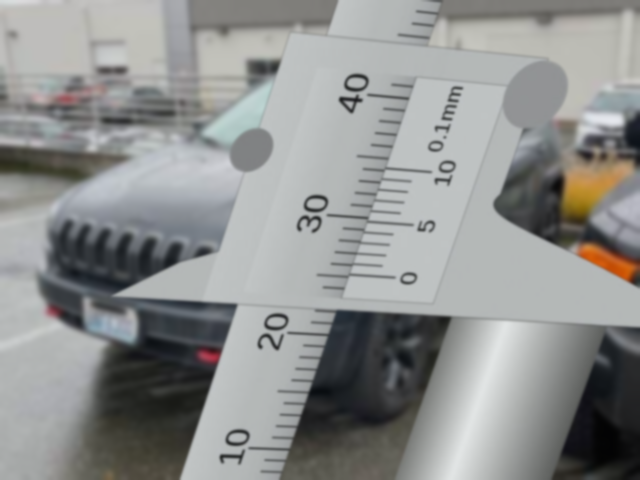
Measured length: 25.2,mm
